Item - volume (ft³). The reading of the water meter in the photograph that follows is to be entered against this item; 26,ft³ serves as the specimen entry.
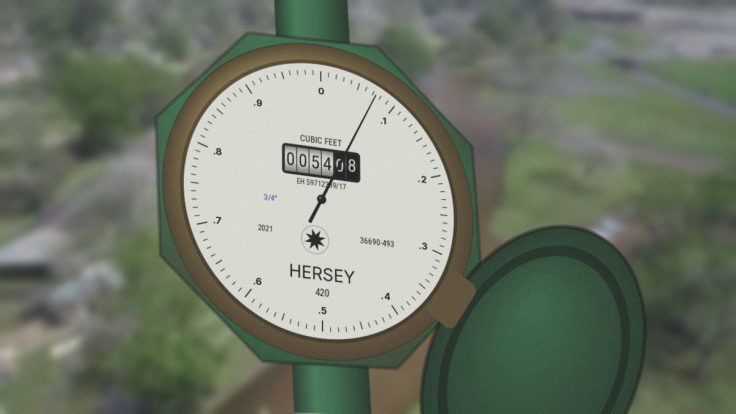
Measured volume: 5408.07,ft³
